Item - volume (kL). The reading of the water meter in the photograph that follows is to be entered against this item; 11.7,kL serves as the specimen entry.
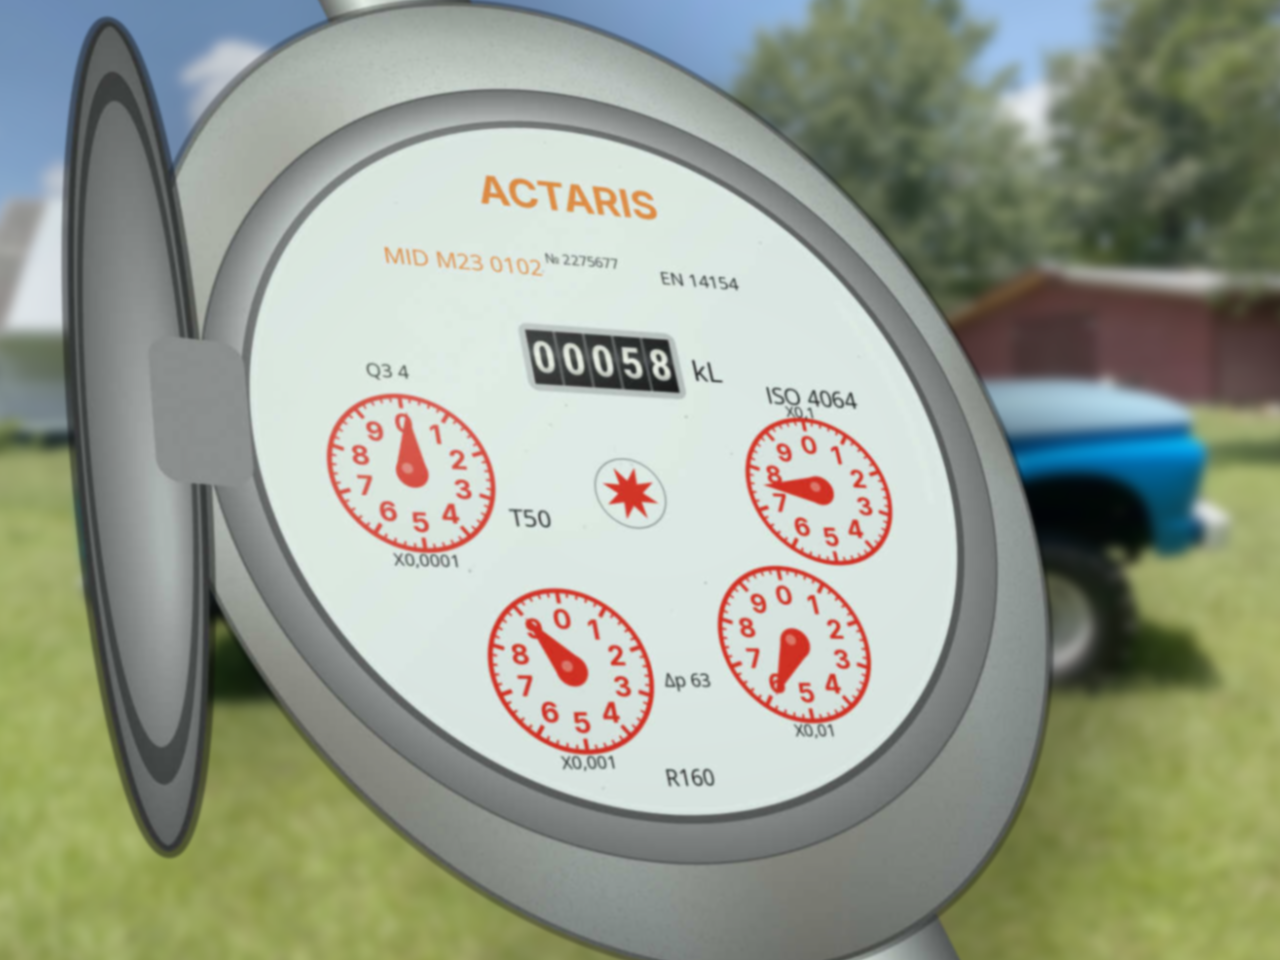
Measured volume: 58.7590,kL
